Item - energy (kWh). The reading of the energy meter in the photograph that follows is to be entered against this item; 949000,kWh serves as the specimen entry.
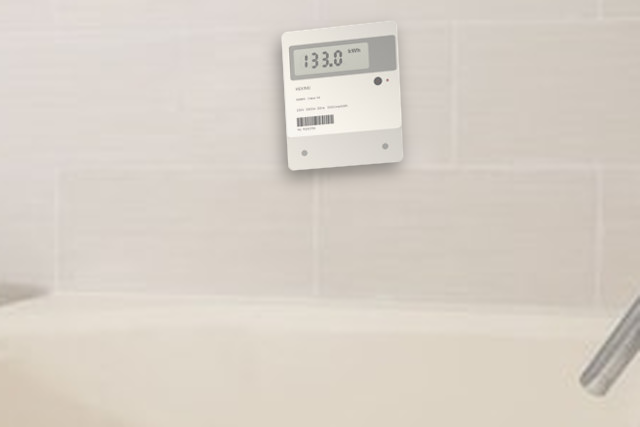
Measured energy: 133.0,kWh
